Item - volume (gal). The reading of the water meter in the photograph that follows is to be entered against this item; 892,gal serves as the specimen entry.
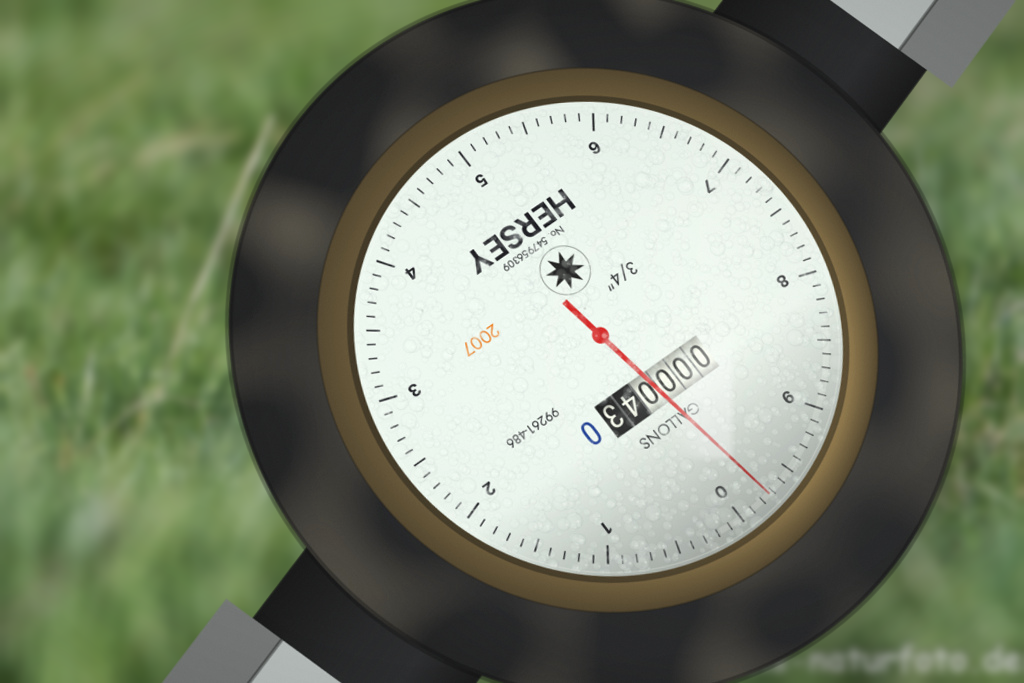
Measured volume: 429.7,gal
